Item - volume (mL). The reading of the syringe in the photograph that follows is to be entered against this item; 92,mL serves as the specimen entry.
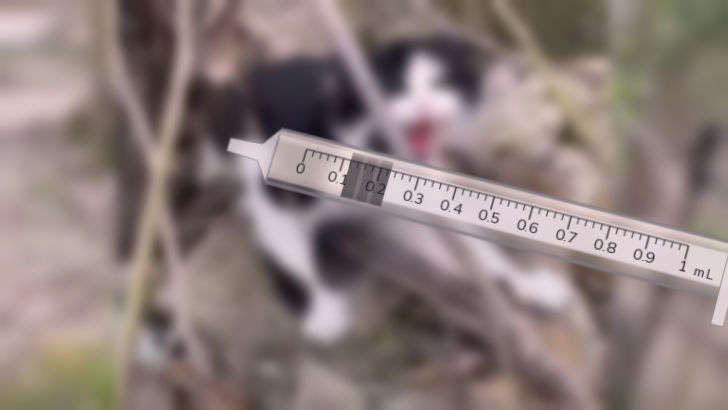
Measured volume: 0.12,mL
